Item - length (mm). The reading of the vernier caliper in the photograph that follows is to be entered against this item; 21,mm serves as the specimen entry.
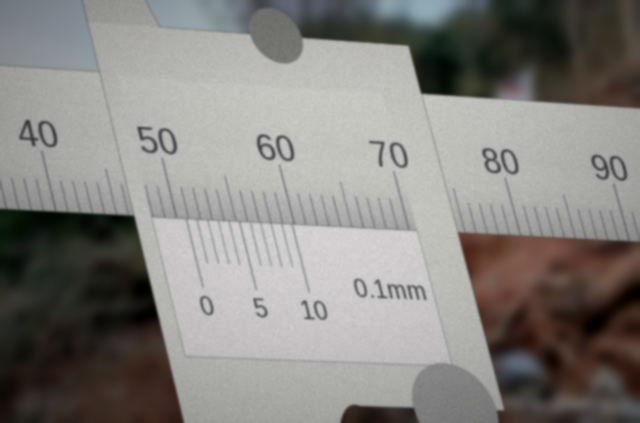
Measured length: 50.8,mm
